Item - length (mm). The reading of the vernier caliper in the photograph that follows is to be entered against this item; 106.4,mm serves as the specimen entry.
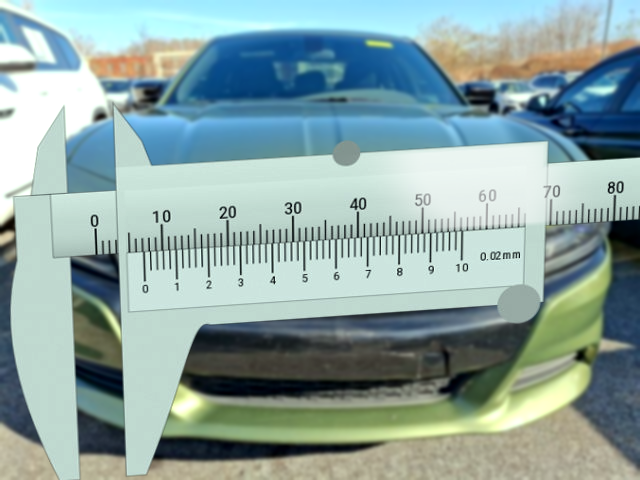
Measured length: 7.2,mm
